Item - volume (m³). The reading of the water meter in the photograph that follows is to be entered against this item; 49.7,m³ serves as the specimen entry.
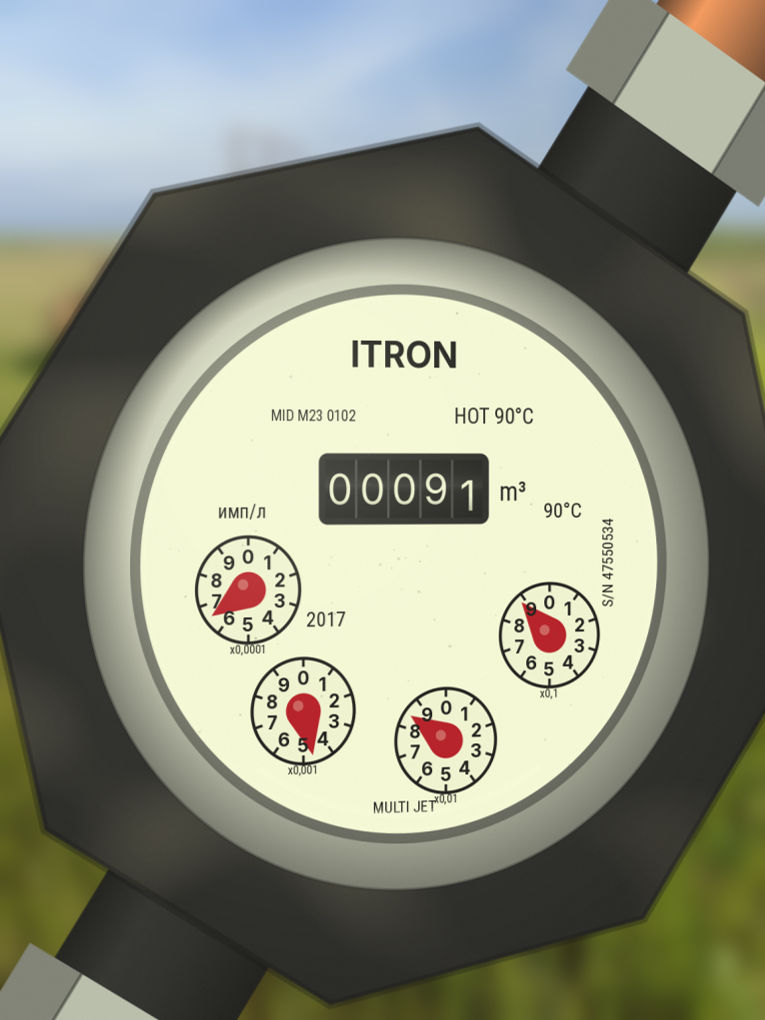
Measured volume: 90.8846,m³
